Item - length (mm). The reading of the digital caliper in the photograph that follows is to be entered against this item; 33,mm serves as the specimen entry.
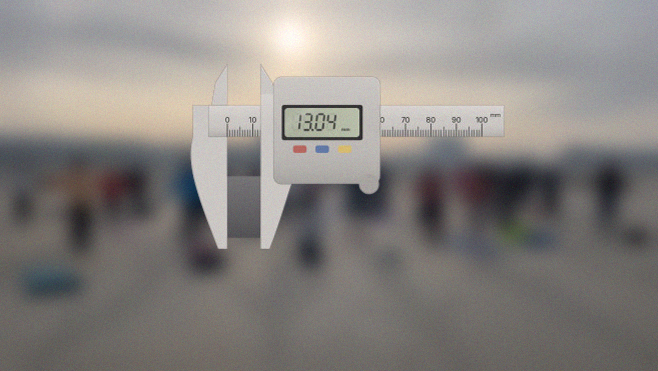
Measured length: 13.04,mm
